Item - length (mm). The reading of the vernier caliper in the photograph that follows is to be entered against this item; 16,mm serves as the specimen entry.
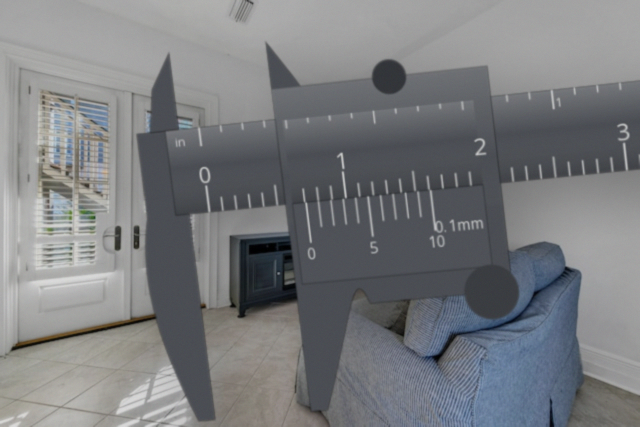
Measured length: 7.1,mm
